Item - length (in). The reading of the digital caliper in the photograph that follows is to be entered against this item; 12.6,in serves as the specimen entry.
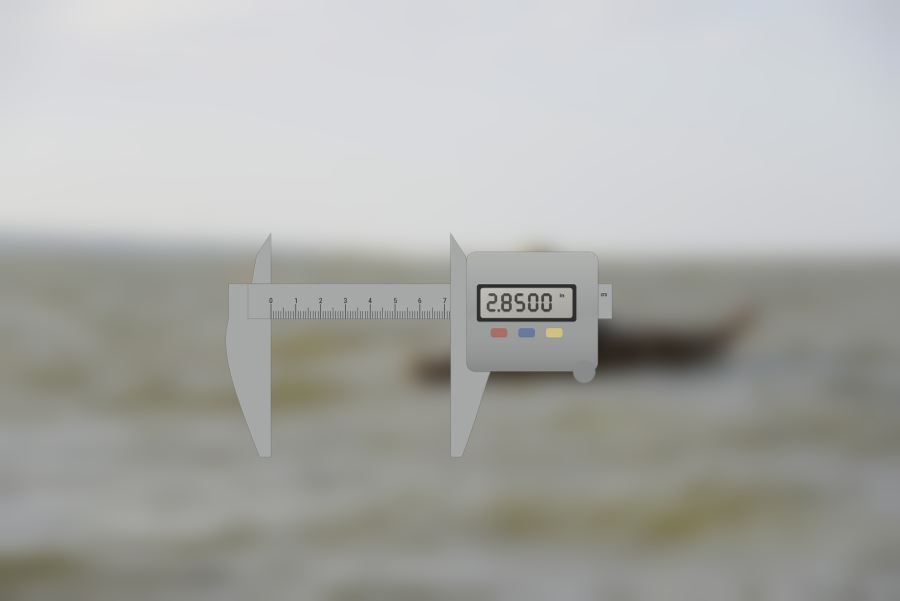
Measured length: 2.8500,in
